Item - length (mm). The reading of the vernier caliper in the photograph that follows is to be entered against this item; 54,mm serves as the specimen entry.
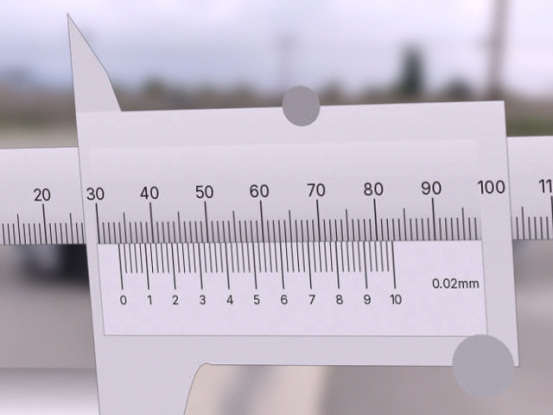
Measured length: 33.6,mm
